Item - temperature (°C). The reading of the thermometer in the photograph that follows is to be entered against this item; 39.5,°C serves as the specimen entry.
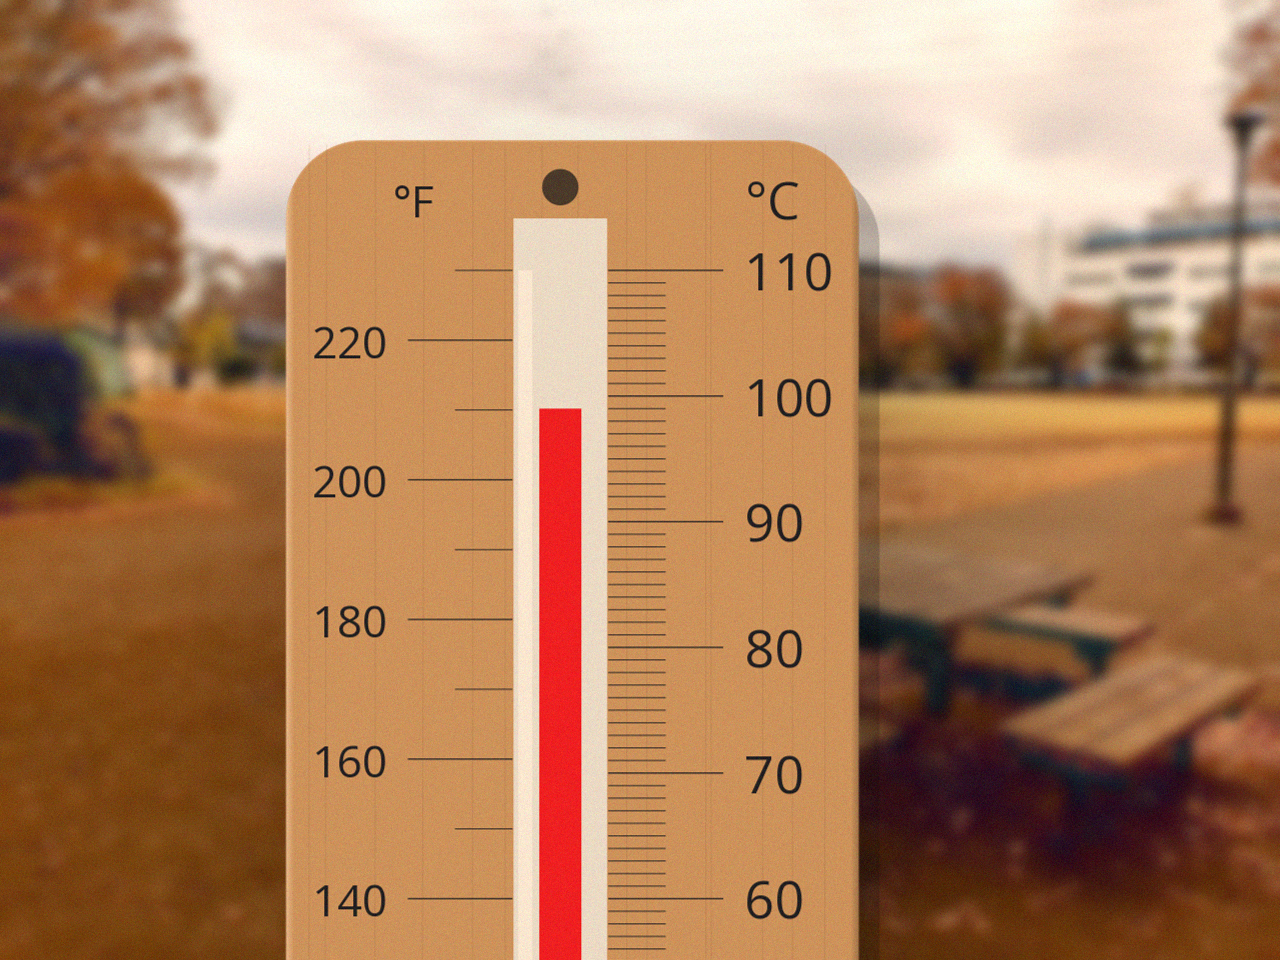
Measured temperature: 99,°C
